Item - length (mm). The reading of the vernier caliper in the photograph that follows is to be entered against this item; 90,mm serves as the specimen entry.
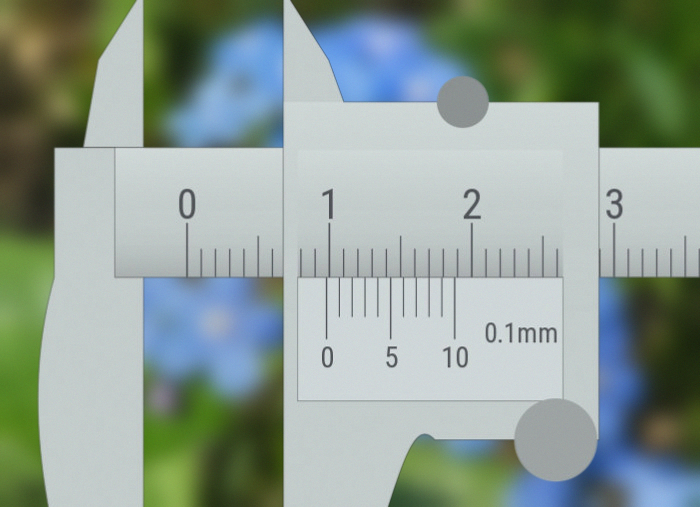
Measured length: 9.8,mm
